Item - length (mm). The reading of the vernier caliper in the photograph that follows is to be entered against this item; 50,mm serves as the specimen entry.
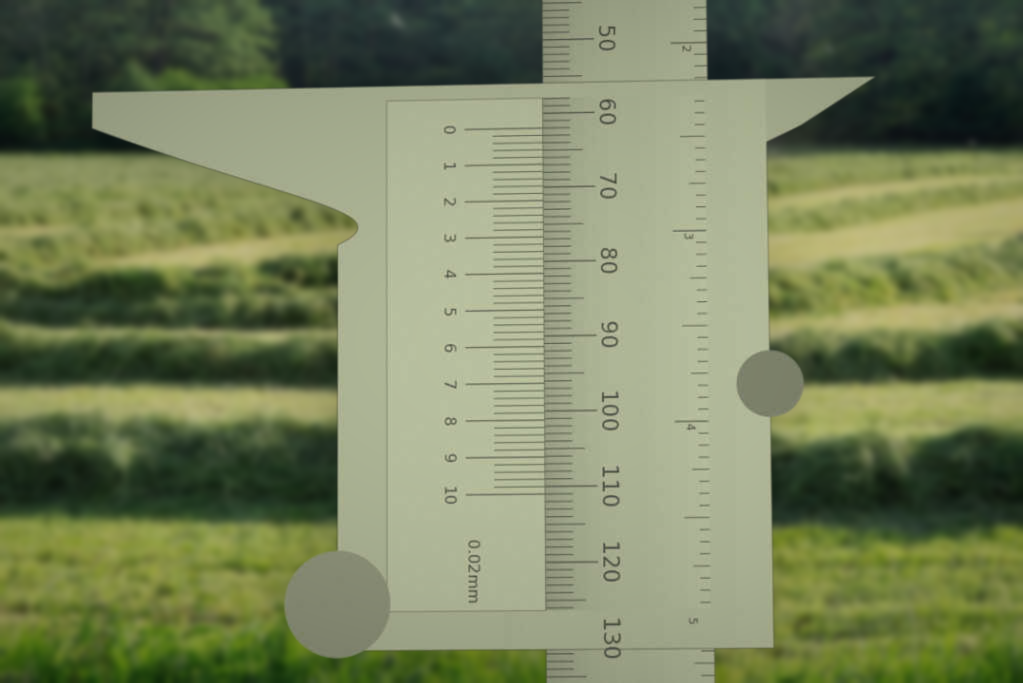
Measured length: 62.0,mm
